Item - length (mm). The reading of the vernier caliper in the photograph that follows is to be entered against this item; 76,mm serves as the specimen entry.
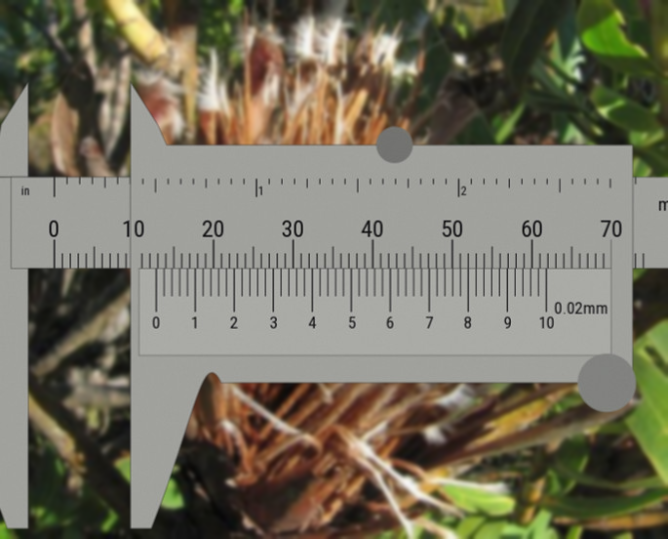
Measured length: 12.8,mm
